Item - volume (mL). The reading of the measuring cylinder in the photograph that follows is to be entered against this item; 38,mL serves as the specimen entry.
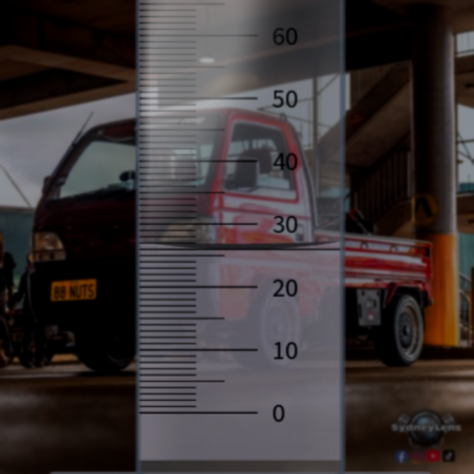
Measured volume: 26,mL
